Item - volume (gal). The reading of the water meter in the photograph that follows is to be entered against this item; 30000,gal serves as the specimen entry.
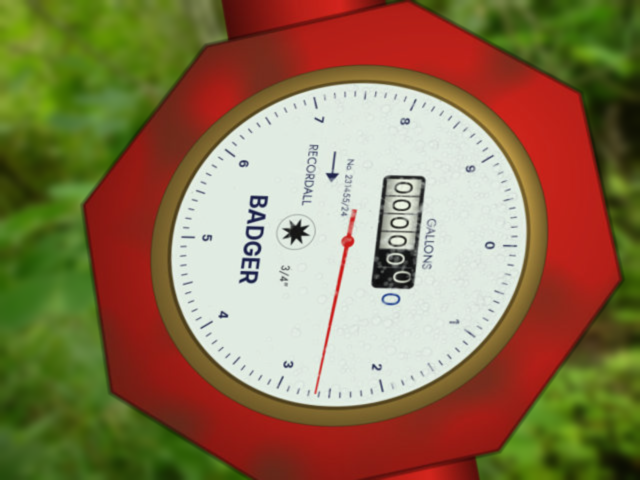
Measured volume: 2.6,gal
